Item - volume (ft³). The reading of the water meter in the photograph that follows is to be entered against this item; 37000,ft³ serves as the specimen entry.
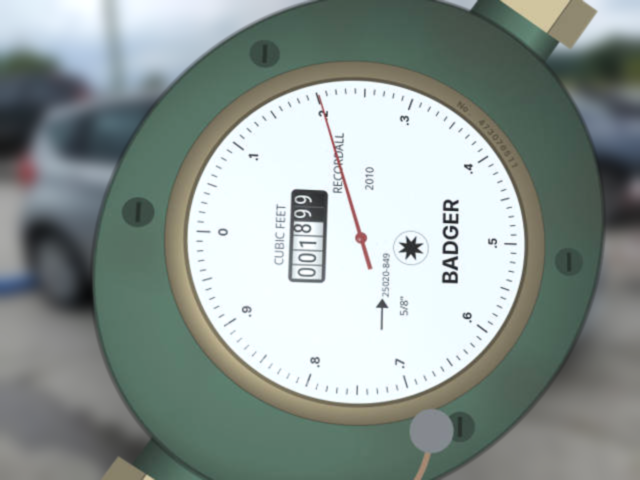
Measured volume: 1899.20,ft³
